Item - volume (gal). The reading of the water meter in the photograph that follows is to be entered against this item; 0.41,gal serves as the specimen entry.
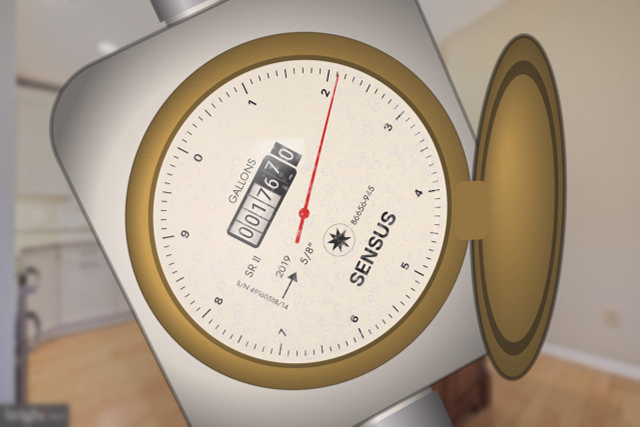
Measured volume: 17672.1,gal
